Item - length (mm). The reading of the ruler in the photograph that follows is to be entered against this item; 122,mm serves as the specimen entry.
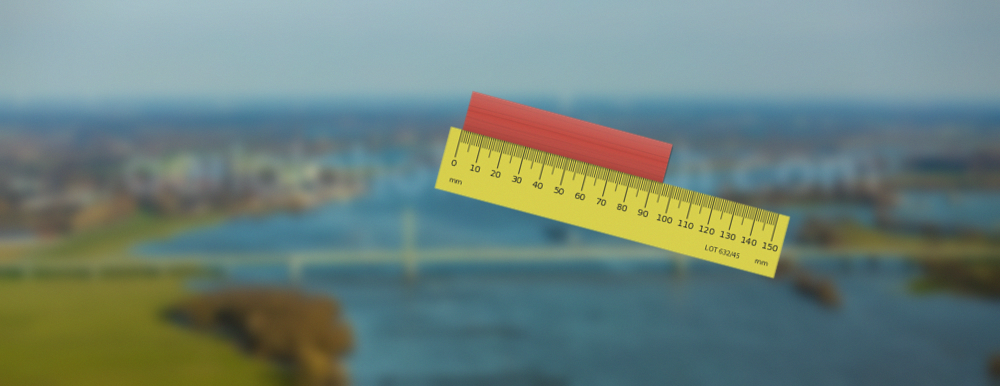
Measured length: 95,mm
